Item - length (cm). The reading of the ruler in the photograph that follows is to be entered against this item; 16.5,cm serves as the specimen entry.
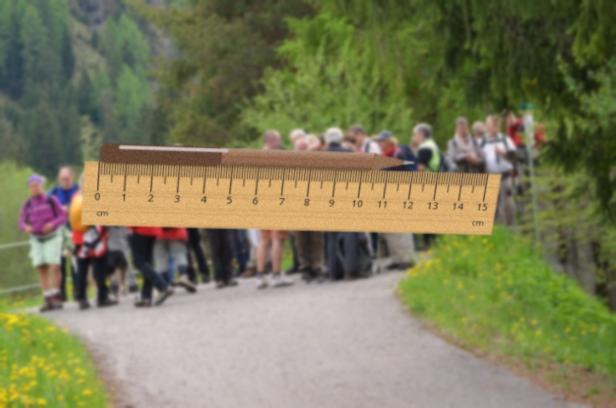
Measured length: 12,cm
